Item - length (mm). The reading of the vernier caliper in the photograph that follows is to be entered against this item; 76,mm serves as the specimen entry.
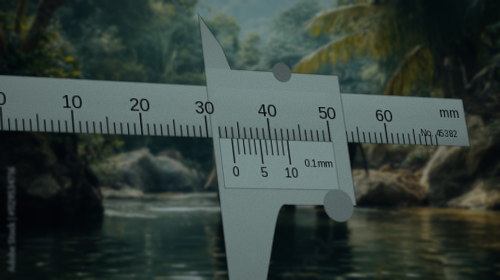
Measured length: 33.8,mm
